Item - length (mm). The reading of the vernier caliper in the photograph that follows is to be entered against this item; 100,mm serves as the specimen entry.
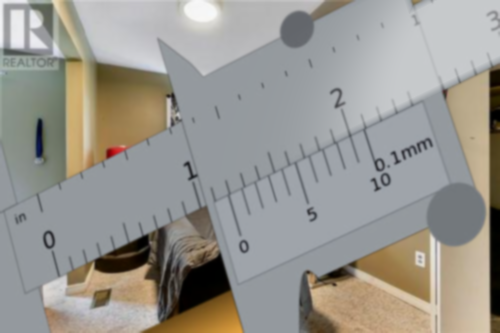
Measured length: 11.9,mm
